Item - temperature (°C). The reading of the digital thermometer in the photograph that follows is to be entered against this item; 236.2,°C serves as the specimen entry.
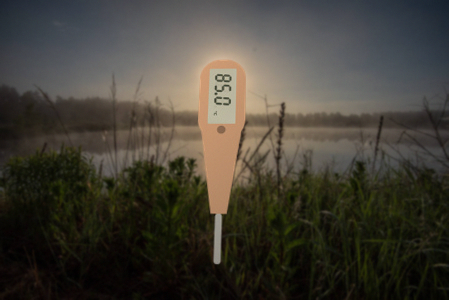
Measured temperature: 85.0,°C
